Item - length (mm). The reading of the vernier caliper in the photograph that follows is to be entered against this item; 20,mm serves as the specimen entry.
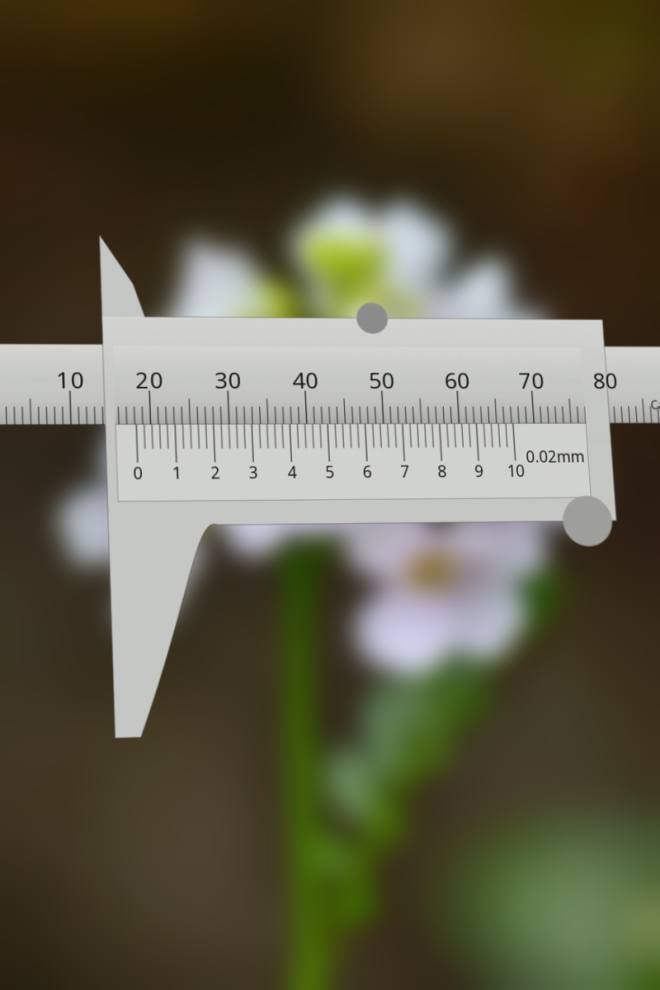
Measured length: 18.2,mm
